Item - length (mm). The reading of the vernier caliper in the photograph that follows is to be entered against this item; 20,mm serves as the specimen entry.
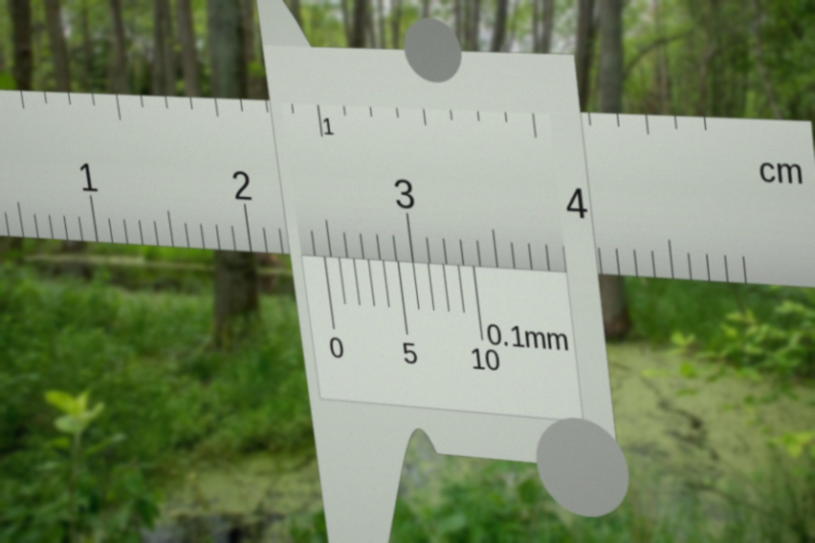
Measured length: 24.6,mm
